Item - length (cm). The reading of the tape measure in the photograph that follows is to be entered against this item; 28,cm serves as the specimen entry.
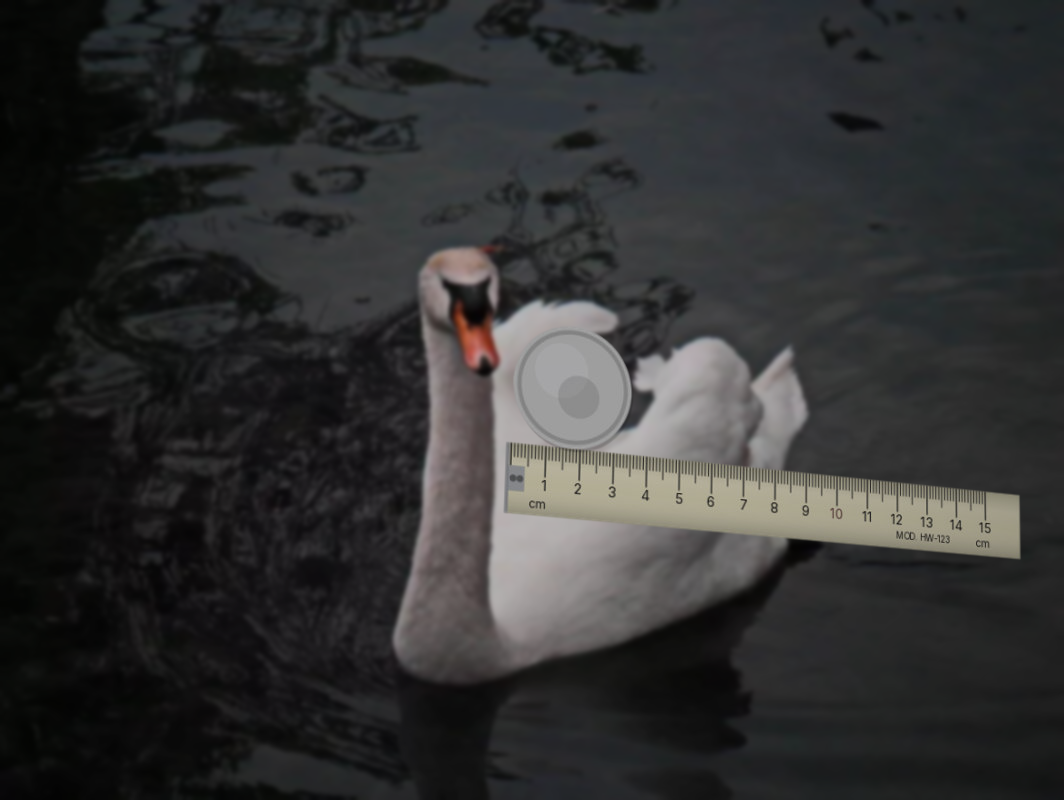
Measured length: 3.5,cm
